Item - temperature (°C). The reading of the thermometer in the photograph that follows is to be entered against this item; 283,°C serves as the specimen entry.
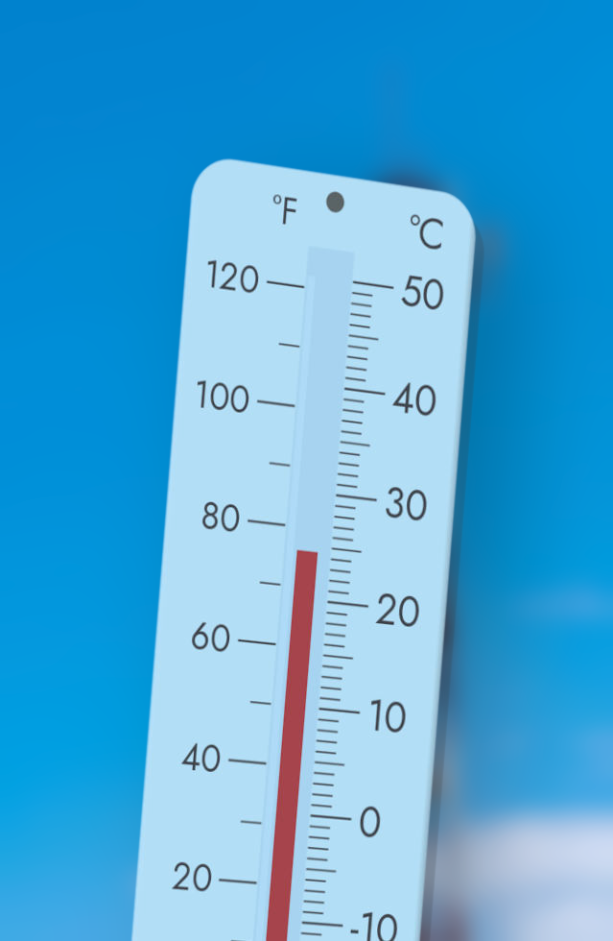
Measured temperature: 24.5,°C
